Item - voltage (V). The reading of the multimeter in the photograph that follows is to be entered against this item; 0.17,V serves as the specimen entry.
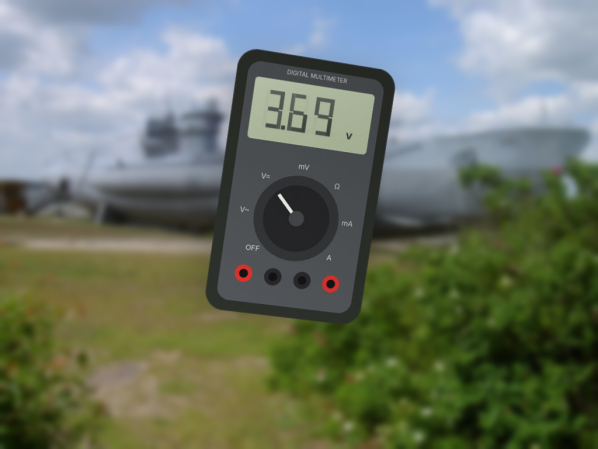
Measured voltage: 3.69,V
